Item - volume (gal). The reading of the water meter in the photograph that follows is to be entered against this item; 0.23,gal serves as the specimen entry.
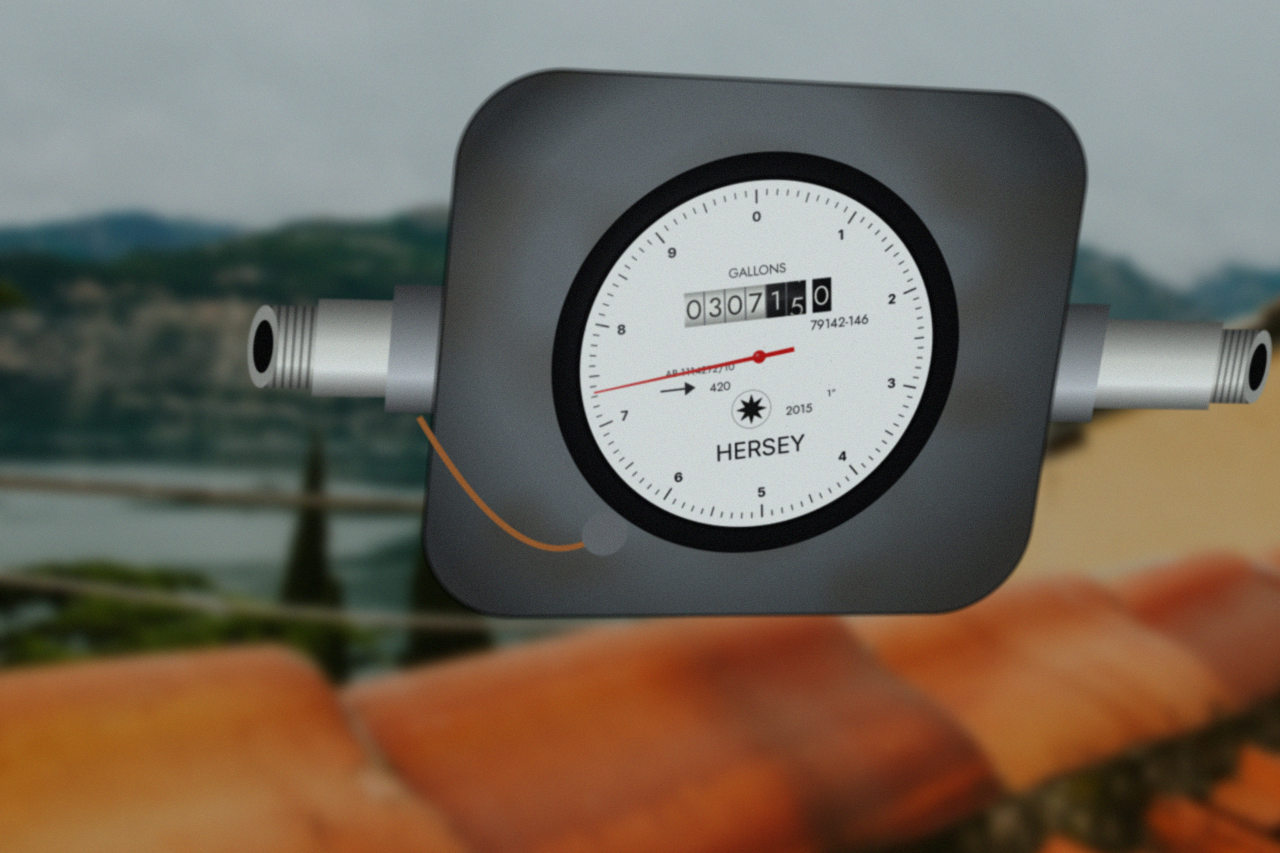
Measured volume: 307147.3,gal
